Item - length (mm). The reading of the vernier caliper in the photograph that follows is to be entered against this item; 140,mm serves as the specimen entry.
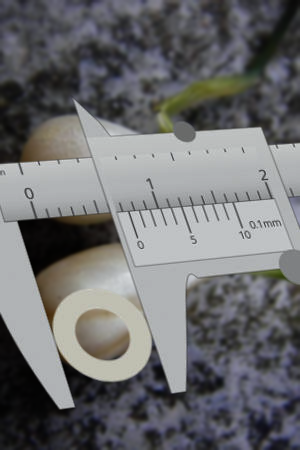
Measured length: 7.5,mm
